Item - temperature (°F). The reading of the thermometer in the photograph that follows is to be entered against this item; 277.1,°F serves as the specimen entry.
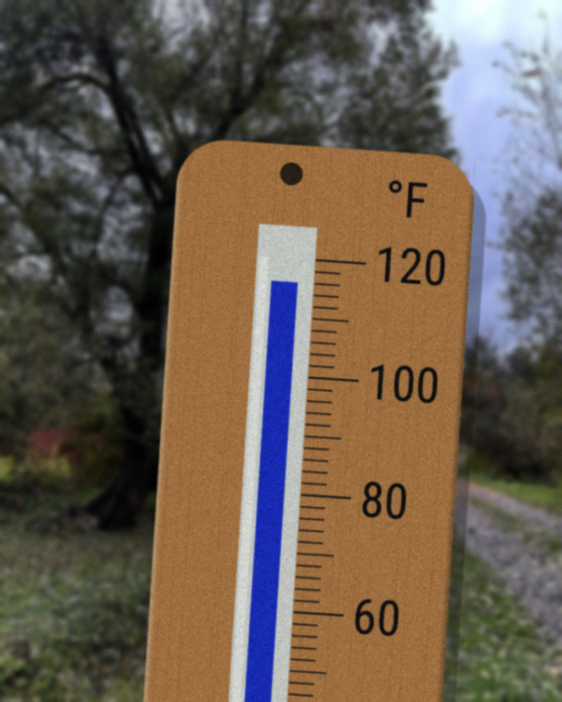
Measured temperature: 116,°F
